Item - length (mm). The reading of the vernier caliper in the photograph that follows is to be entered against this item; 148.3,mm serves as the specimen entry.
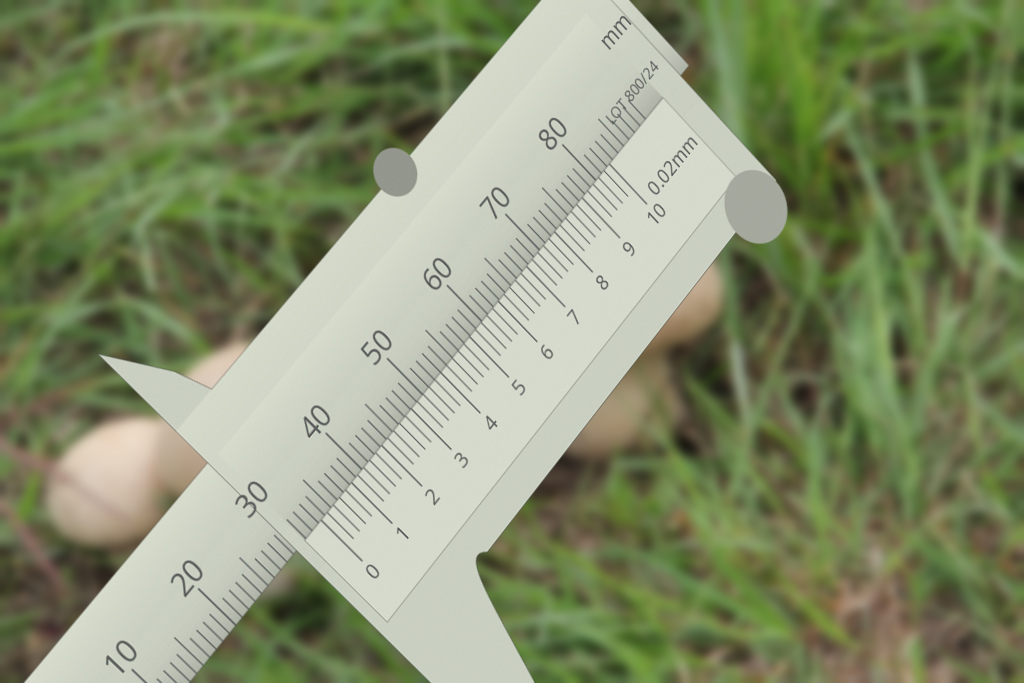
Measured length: 33.4,mm
